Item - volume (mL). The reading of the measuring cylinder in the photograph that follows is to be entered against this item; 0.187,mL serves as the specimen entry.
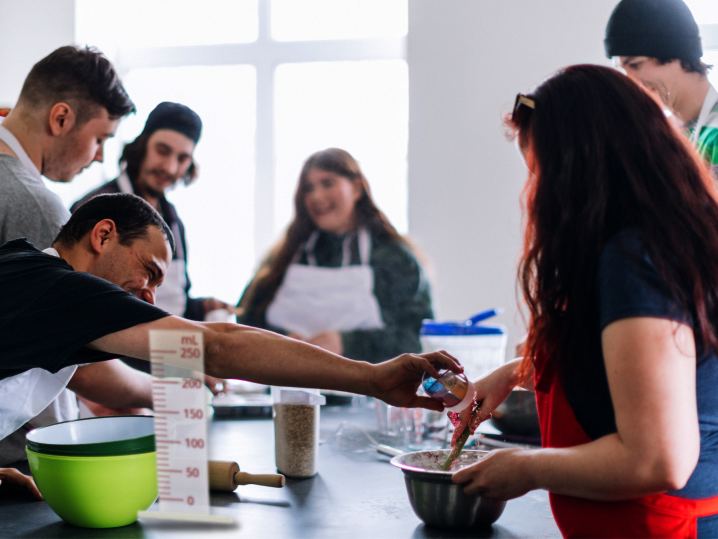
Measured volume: 200,mL
